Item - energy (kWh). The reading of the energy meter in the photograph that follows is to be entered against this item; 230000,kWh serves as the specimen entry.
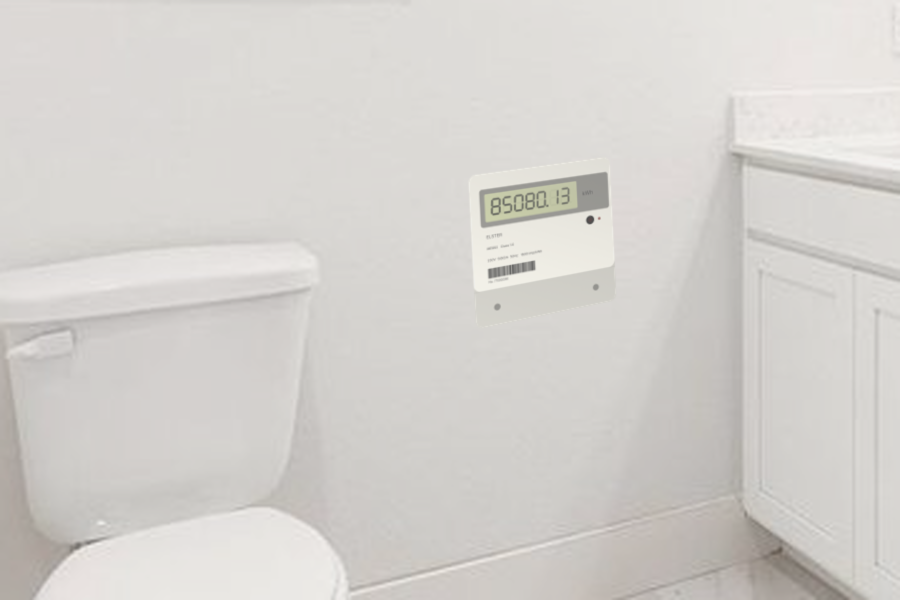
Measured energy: 85080.13,kWh
